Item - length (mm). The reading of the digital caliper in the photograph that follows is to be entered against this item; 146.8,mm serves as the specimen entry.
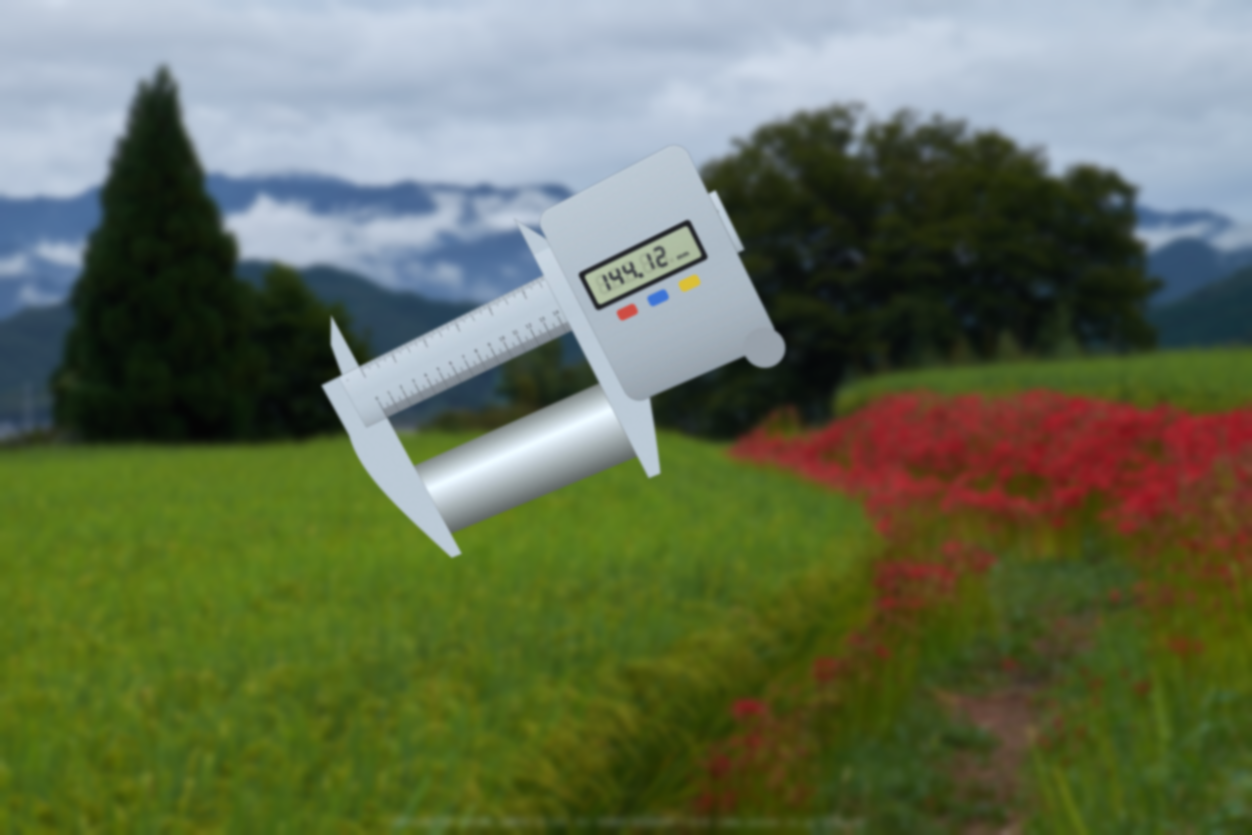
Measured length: 144.12,mm
